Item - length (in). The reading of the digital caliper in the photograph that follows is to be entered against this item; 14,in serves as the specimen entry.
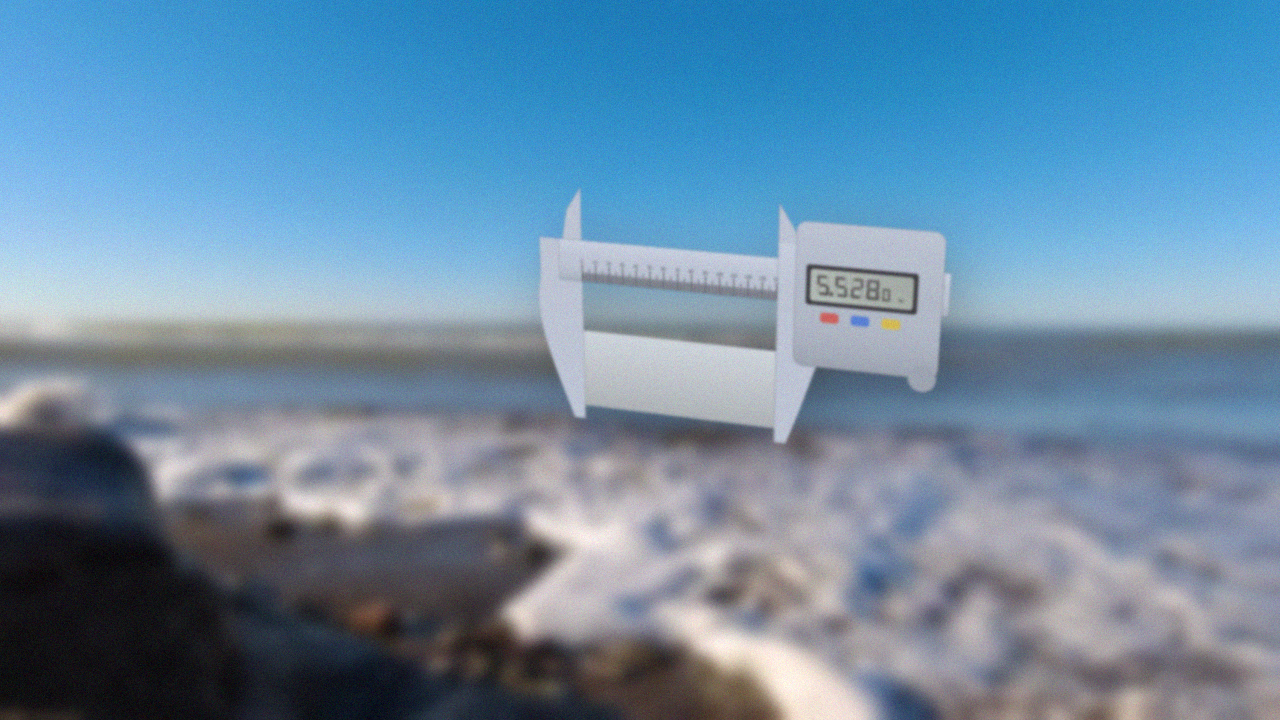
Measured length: 5.5280,in
